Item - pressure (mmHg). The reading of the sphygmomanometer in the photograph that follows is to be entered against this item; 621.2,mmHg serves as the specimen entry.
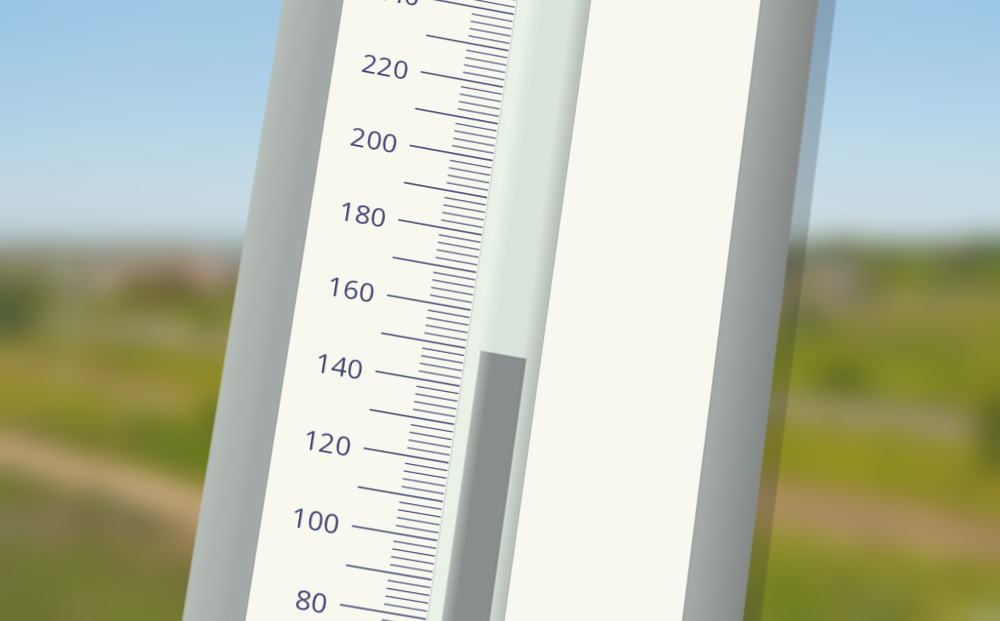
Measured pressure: 150,mmHg
